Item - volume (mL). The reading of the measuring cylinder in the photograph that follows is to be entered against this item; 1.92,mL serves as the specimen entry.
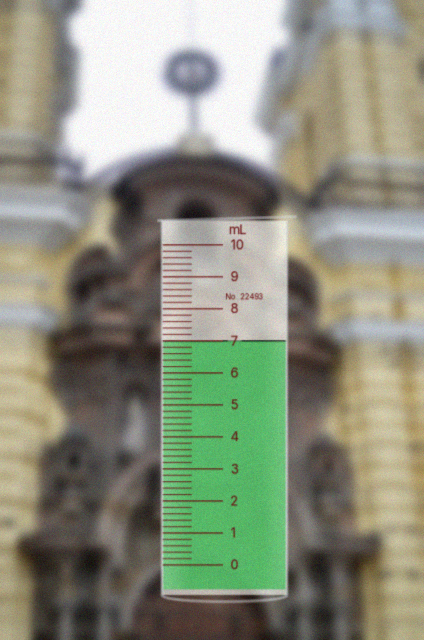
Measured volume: 7,mL
